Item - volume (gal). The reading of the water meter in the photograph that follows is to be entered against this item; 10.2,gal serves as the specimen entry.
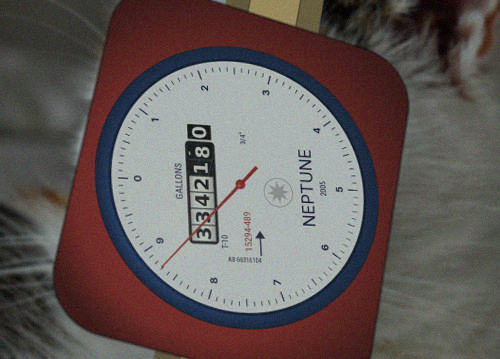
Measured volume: 3342178.7,gal
